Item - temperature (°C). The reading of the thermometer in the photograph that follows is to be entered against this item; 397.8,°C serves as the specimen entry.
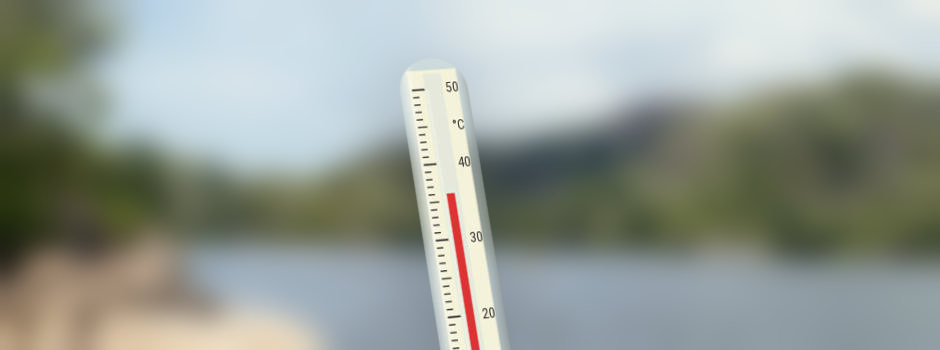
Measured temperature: 36,°C
